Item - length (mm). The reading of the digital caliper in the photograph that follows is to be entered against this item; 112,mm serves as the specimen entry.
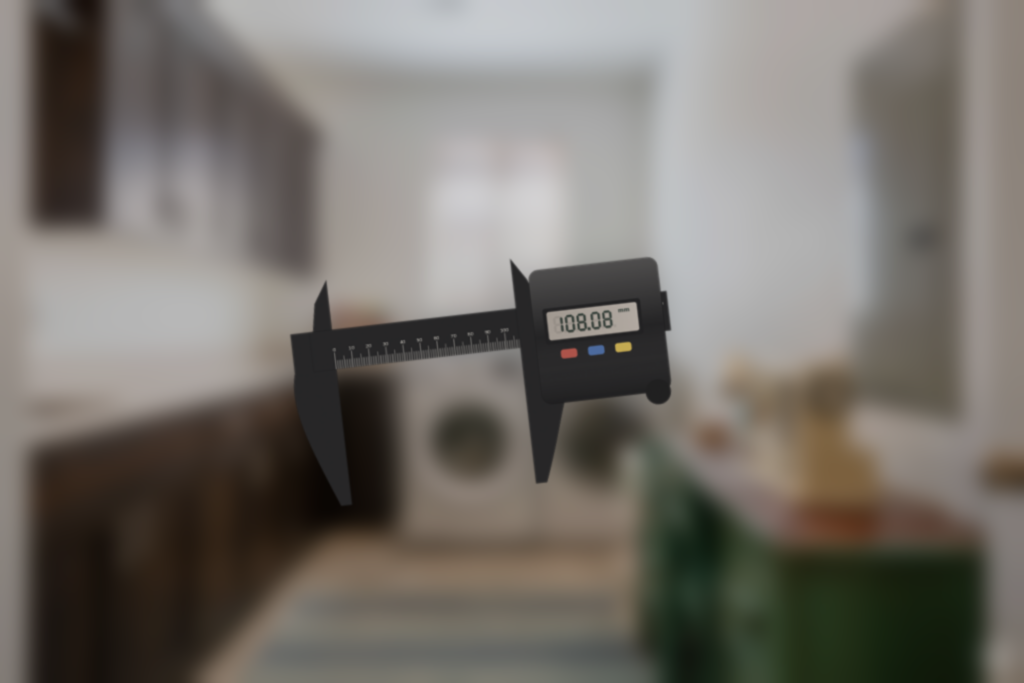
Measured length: 108.08,mm
